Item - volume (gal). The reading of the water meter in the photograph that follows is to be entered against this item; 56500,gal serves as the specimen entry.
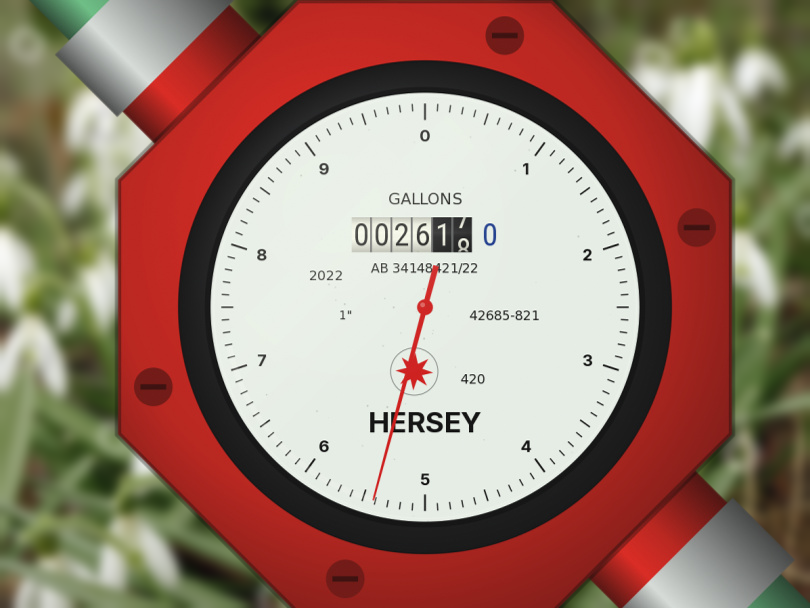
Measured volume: 26175.4,gal
